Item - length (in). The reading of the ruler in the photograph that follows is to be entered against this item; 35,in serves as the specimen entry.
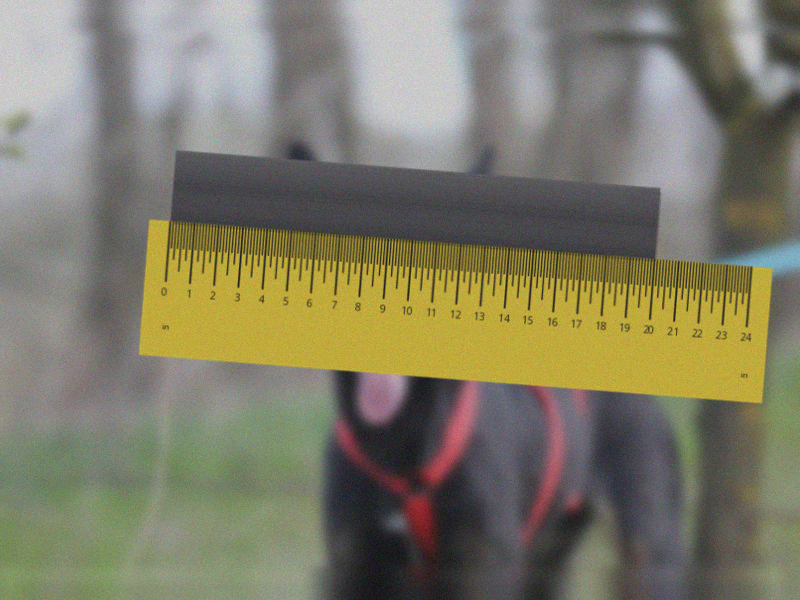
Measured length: 20,in
